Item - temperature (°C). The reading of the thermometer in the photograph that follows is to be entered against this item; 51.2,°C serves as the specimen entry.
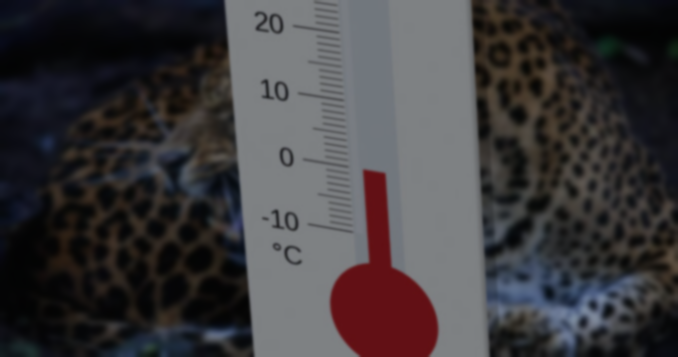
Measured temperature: 0,°C
